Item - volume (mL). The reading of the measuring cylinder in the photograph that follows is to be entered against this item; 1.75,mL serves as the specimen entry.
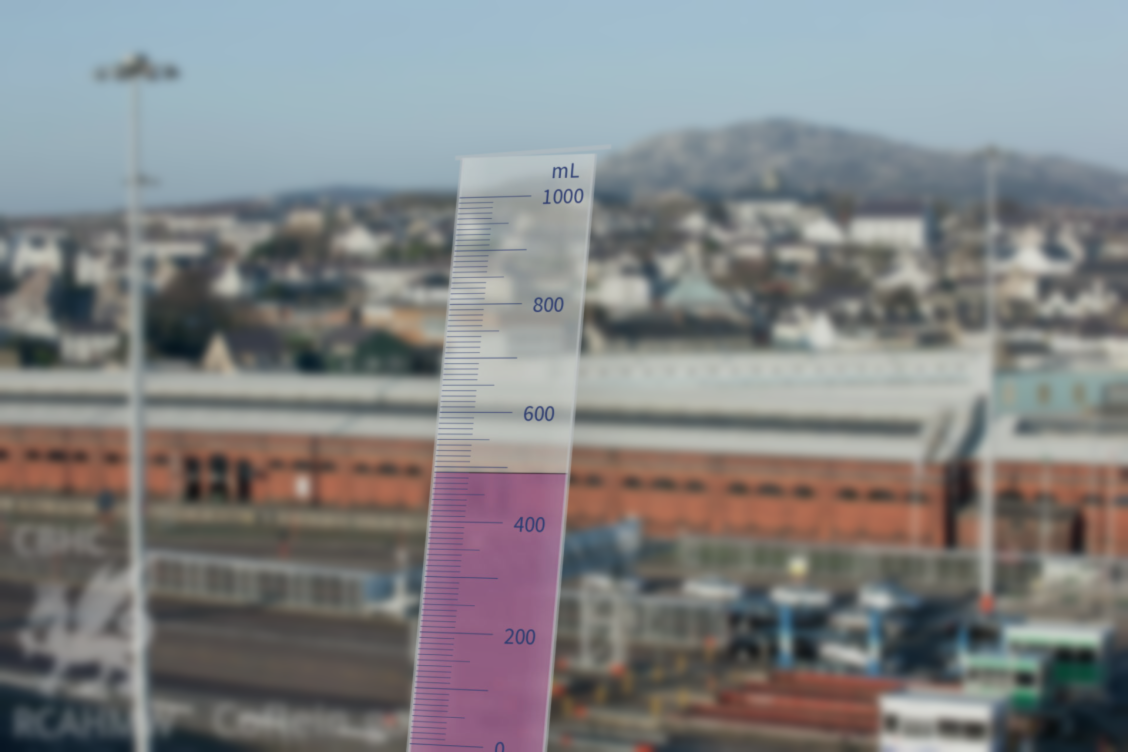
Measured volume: 490,mL
